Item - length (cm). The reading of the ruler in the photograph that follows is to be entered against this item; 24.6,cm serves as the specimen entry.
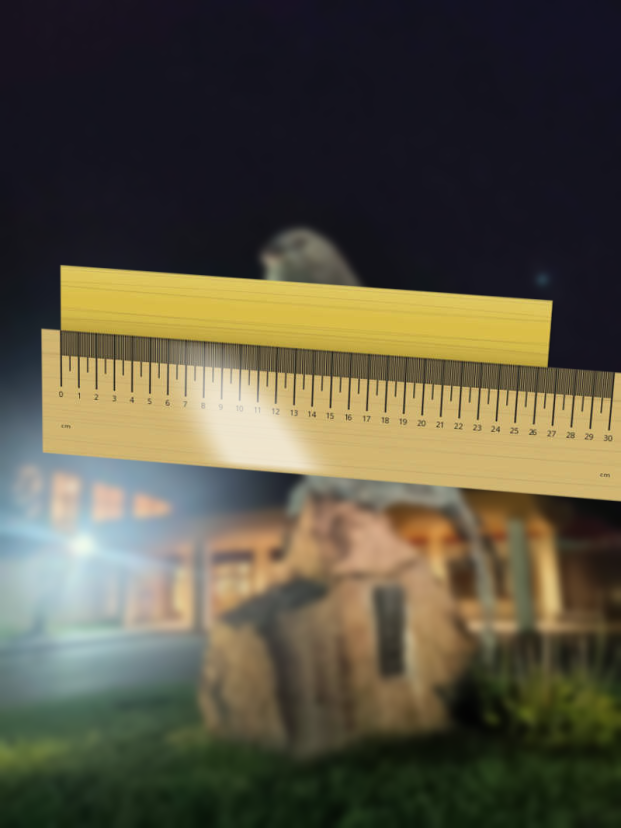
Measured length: 26.5,cm
